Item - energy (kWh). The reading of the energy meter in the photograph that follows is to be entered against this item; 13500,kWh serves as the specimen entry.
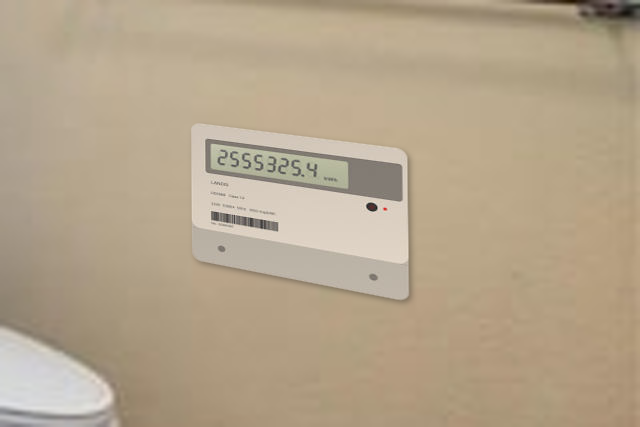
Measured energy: 2555325.4,kWh
